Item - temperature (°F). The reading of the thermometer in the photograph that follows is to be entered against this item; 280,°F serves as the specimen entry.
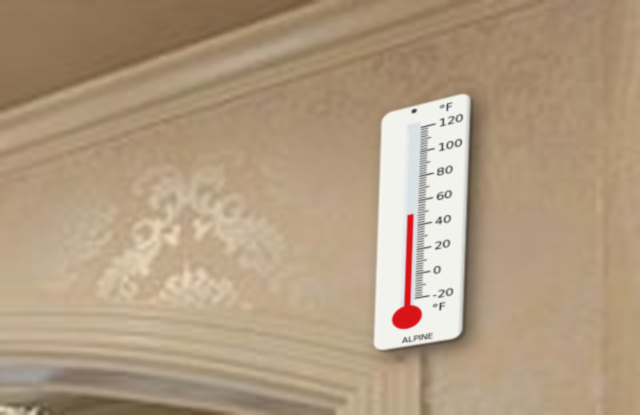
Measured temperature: 50,°F
